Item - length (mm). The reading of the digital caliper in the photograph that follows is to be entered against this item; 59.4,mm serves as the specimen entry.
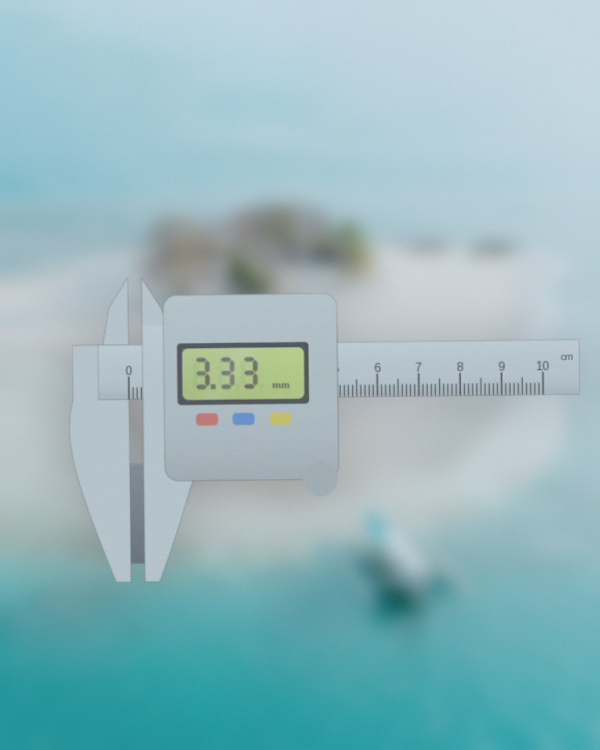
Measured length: 3.33,mm
